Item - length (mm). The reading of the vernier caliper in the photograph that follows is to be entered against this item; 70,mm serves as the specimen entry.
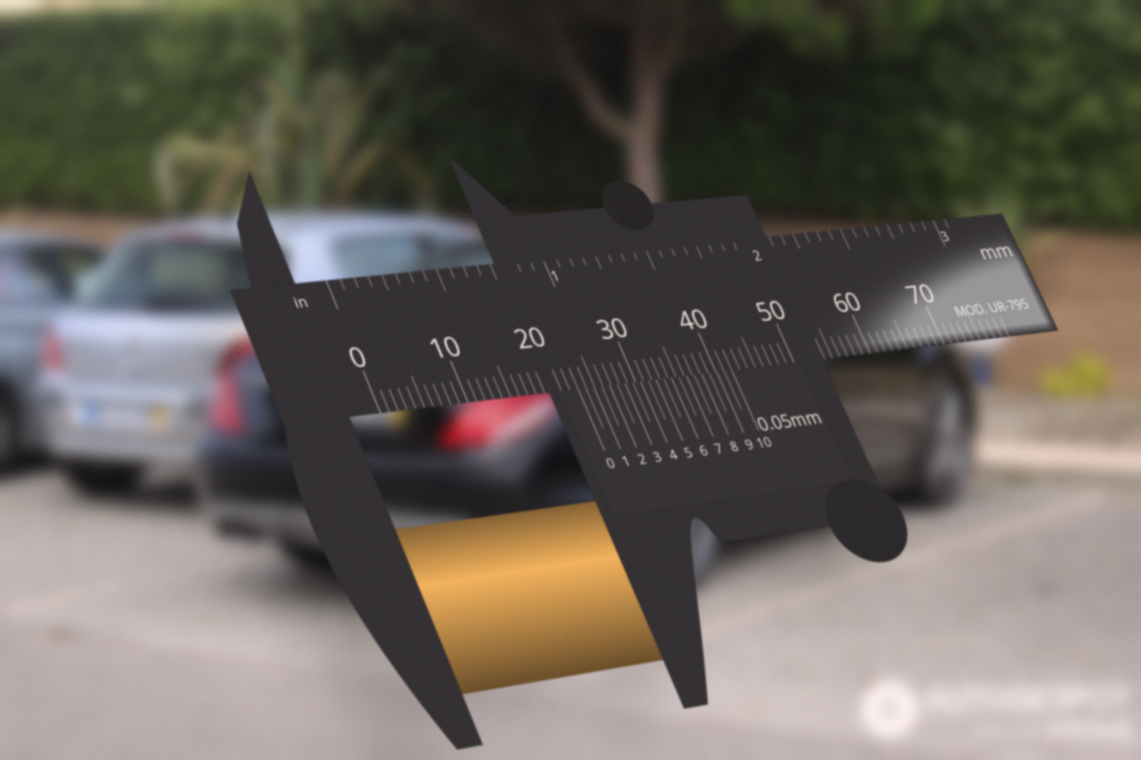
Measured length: 23.0,mm
